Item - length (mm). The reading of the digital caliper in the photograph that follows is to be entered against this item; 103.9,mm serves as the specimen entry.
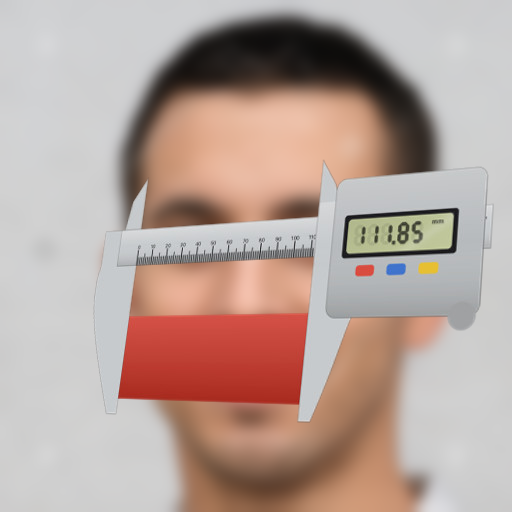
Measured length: 111.85,mm
